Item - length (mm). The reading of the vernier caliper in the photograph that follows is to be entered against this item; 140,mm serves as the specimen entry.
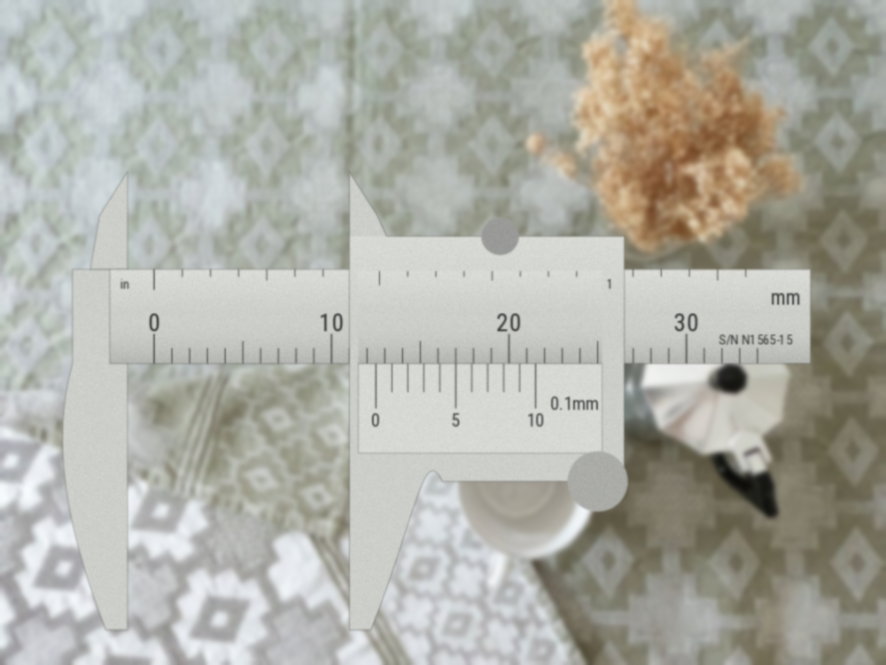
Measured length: 12.5,mm
